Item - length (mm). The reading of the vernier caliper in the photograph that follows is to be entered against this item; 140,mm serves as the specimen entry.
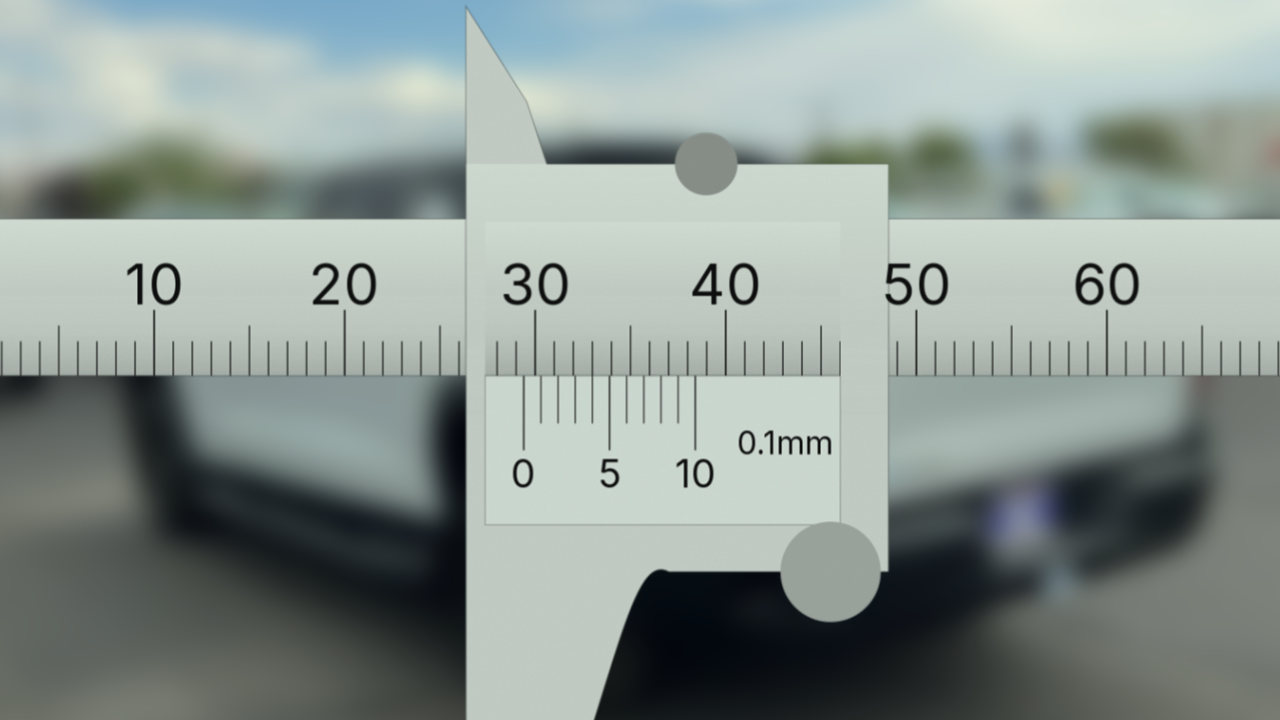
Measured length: 29.4,mm
